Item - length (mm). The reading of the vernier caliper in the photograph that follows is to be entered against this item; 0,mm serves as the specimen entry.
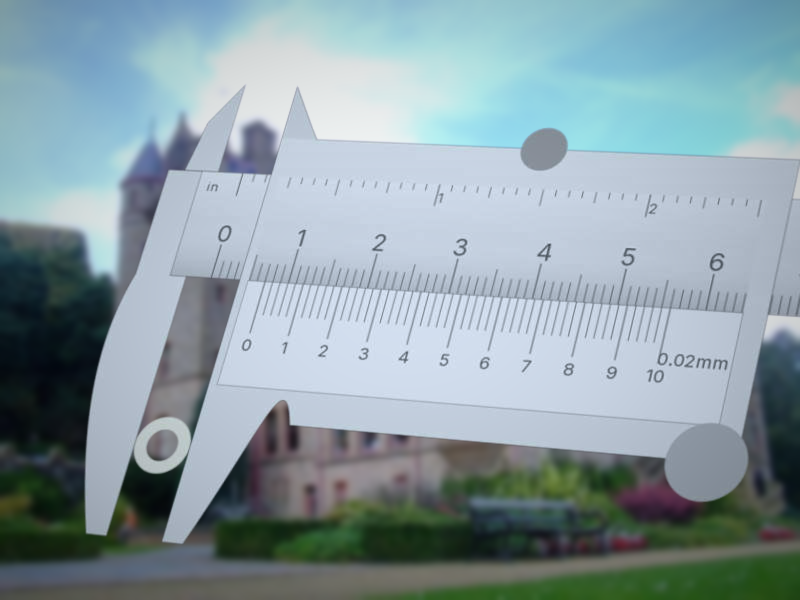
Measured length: 7.0,mm
